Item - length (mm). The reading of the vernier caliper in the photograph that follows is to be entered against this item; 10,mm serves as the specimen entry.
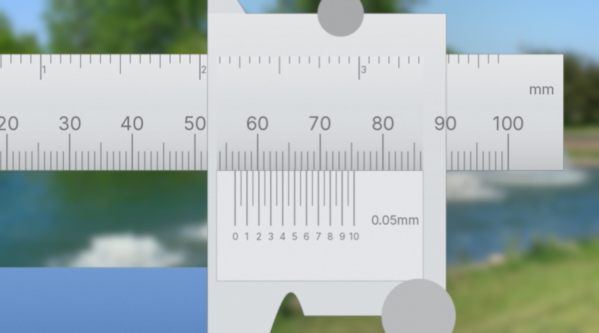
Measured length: 56.4,mm
